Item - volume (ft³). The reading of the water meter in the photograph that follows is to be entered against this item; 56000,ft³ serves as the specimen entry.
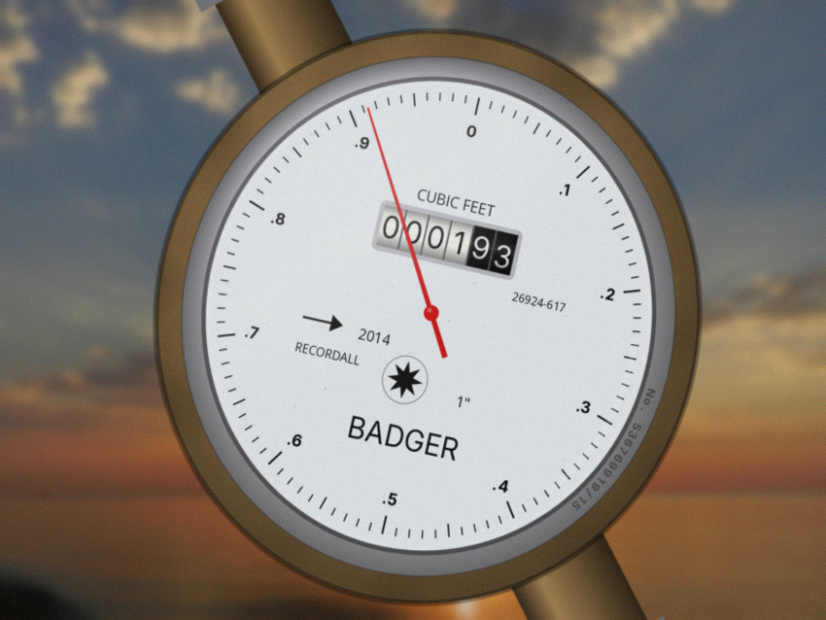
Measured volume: 192.91,ft³
